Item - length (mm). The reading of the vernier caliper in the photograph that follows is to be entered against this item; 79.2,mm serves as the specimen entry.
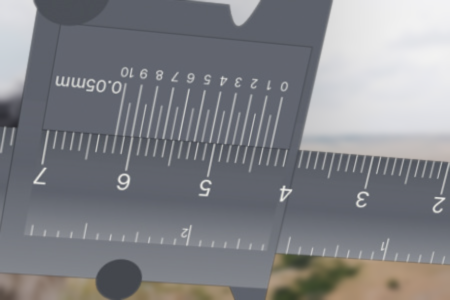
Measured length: 43.0,mm
